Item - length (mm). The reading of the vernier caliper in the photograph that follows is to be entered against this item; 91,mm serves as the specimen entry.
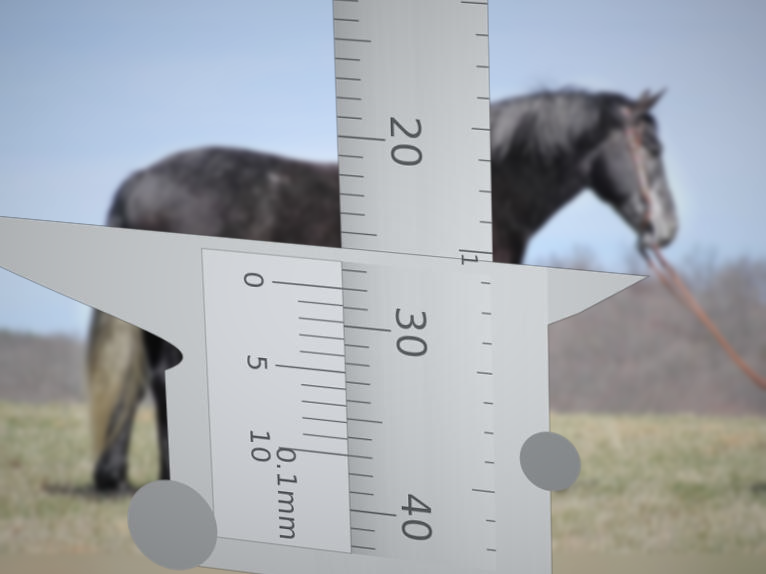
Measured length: 28.0,mm
